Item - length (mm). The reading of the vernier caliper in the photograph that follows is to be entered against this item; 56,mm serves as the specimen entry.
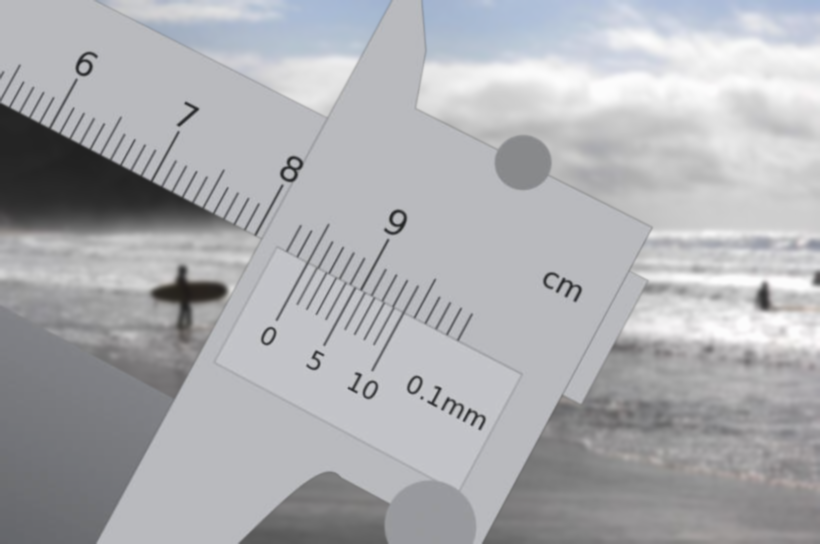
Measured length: 85.0,mm
